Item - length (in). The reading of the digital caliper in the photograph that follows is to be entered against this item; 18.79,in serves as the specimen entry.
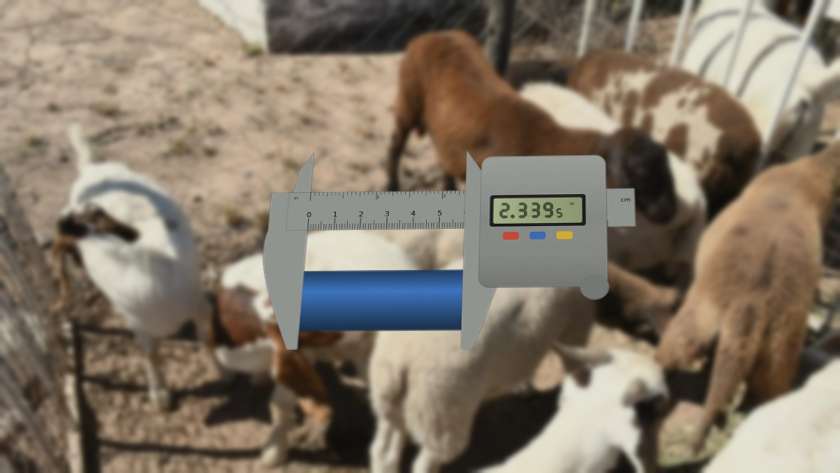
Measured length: 2.3395,in
